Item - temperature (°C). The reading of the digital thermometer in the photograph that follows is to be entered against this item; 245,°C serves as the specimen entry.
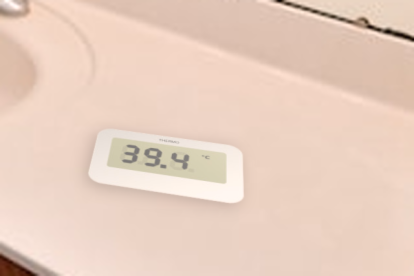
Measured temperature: 39.4,°C
